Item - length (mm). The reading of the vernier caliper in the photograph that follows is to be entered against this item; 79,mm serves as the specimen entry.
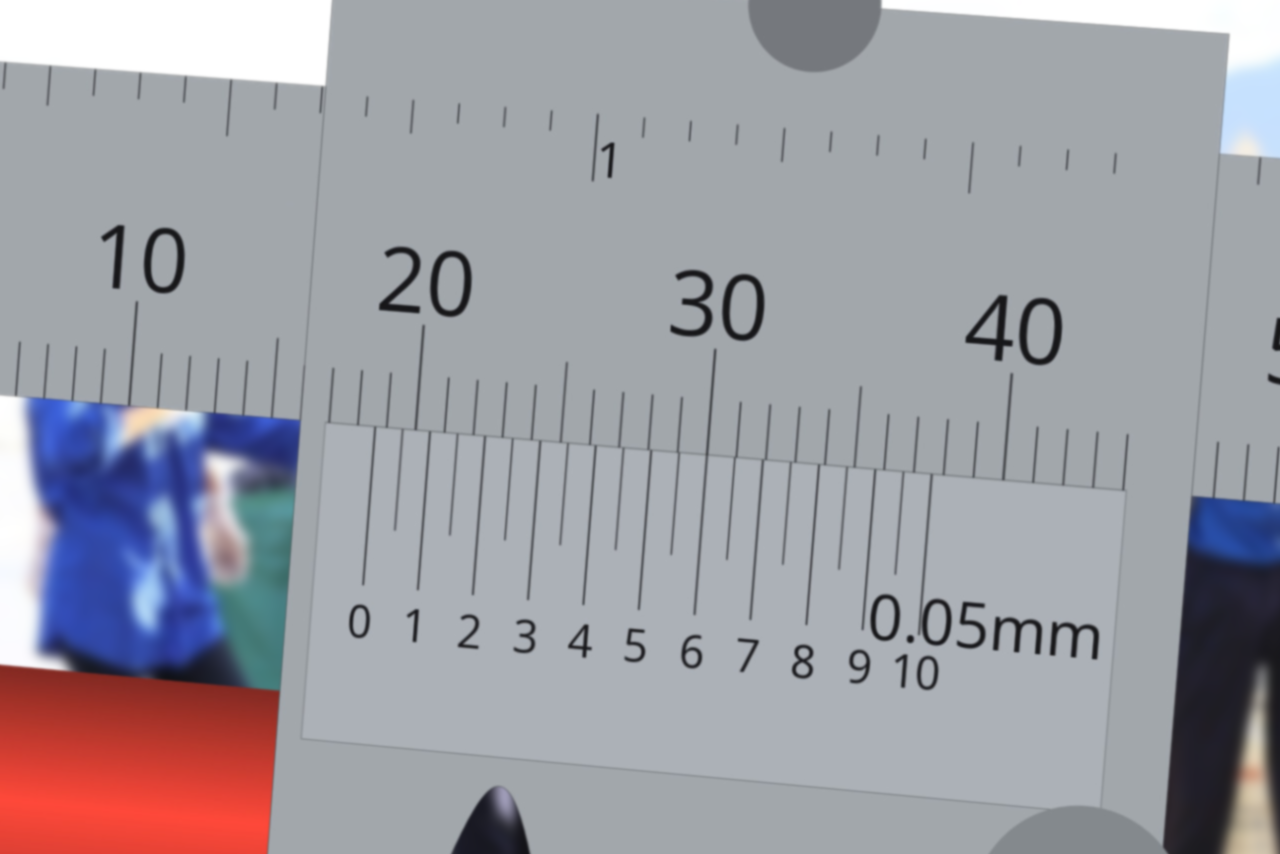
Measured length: 18.6,mm
